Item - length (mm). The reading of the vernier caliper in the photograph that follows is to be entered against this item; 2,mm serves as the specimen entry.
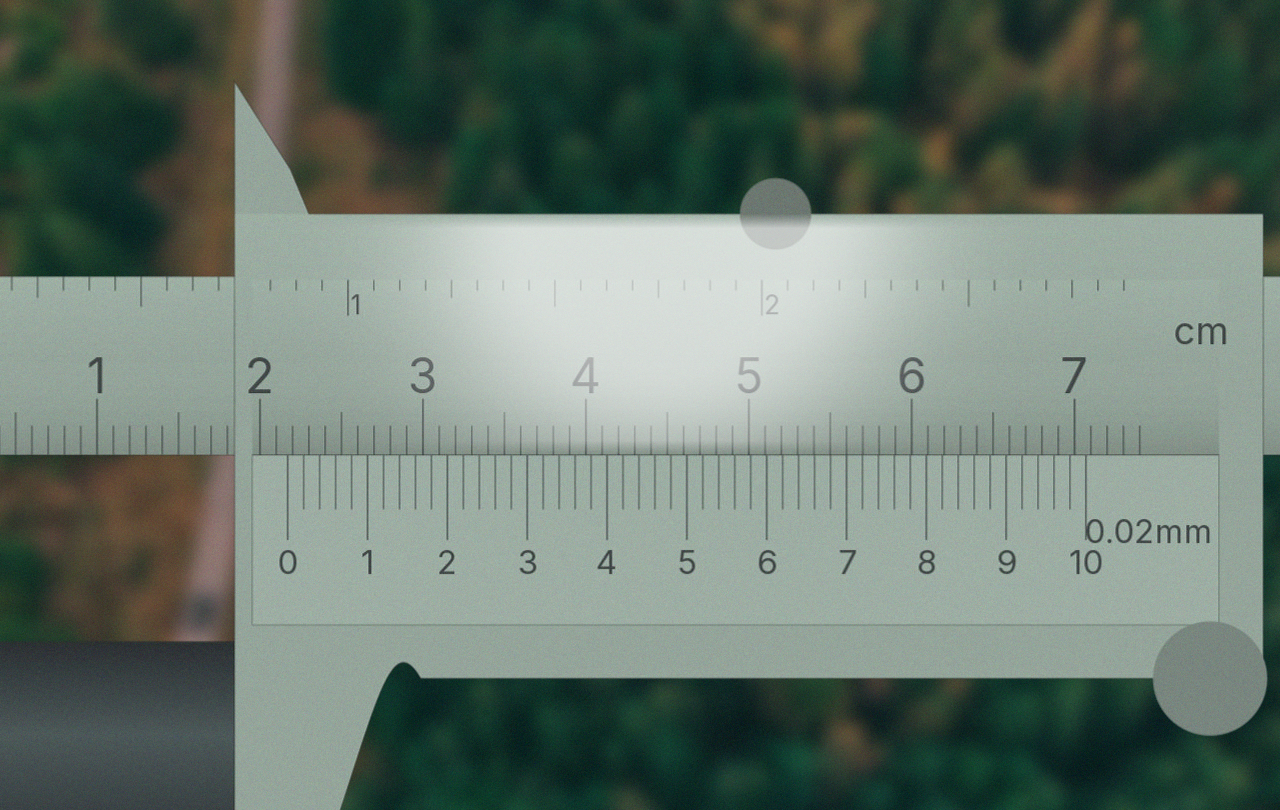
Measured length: 21.7,mm
